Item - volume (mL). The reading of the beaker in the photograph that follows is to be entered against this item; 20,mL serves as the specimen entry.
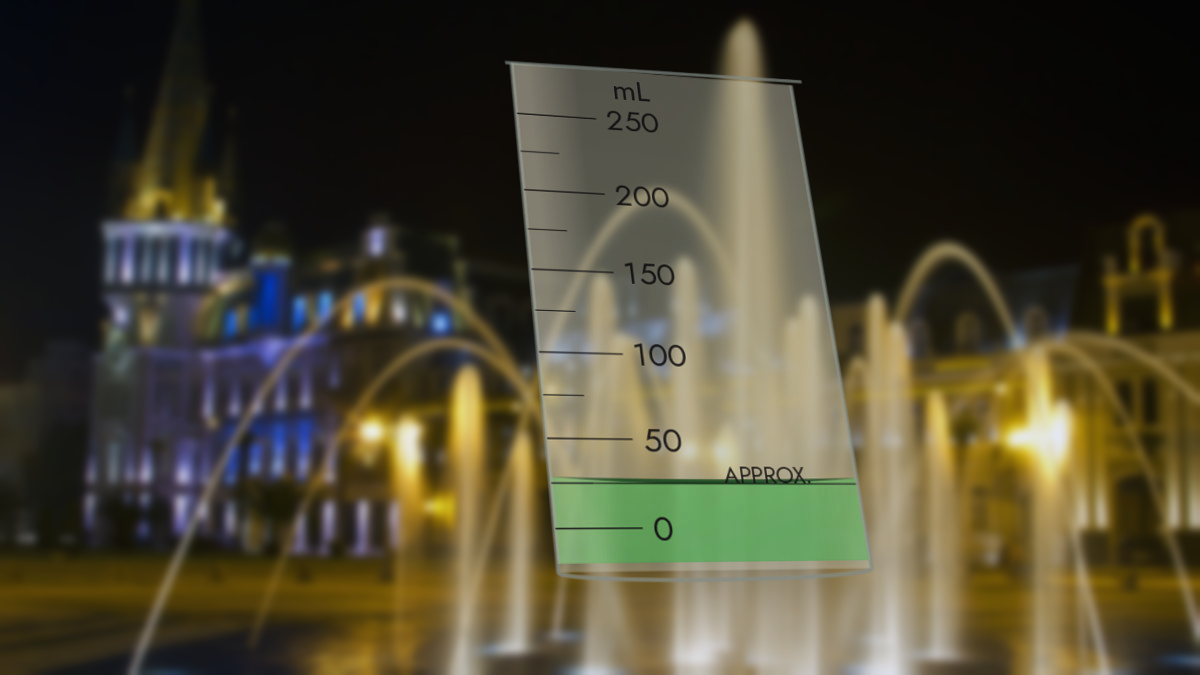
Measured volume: 25,mL
